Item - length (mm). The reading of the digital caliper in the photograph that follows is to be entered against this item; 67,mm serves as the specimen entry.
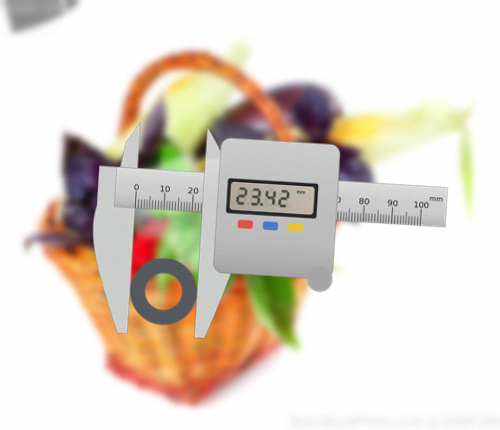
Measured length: 23.42,mm
